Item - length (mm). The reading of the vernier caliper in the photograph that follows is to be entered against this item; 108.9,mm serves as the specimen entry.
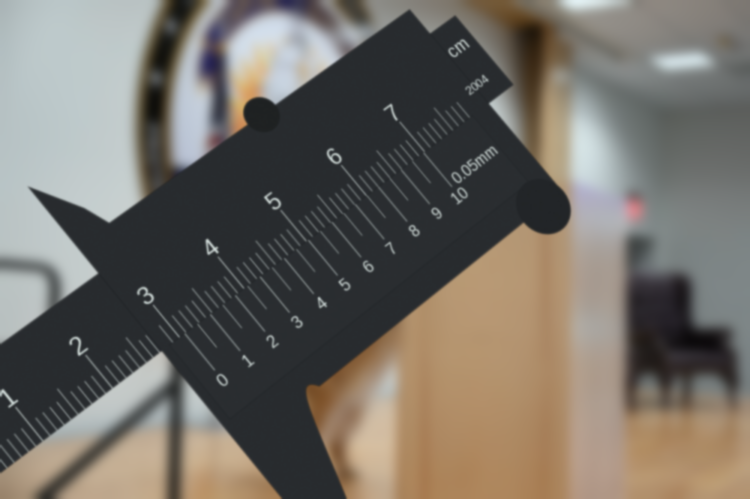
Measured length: 30.8,mm
